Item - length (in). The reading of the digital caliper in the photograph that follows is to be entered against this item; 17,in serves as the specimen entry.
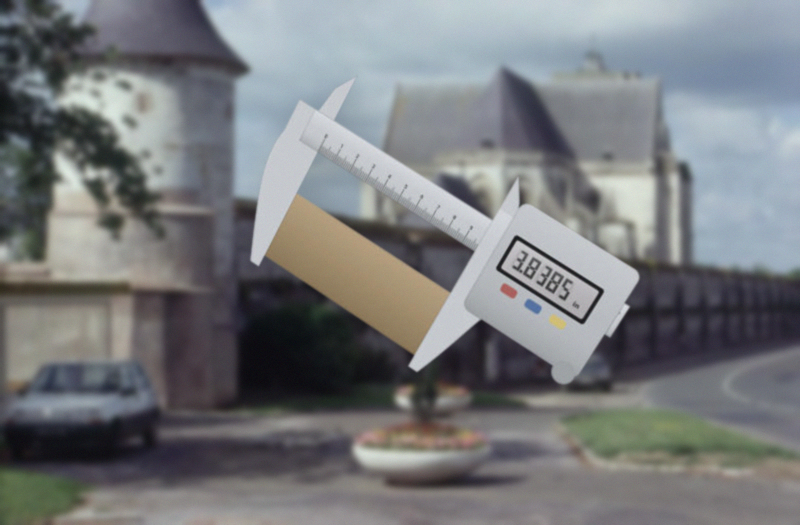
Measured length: 3.8385,in
